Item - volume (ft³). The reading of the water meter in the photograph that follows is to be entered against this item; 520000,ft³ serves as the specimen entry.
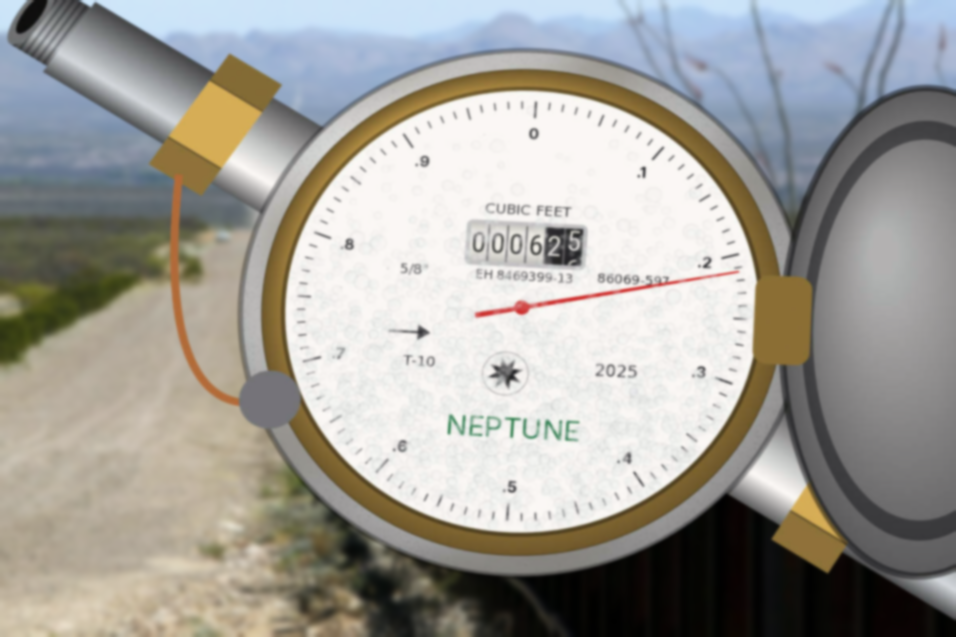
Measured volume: 625.21,ft³
